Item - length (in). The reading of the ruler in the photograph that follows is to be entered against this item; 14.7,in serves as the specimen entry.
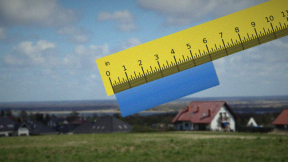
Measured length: 6,in
